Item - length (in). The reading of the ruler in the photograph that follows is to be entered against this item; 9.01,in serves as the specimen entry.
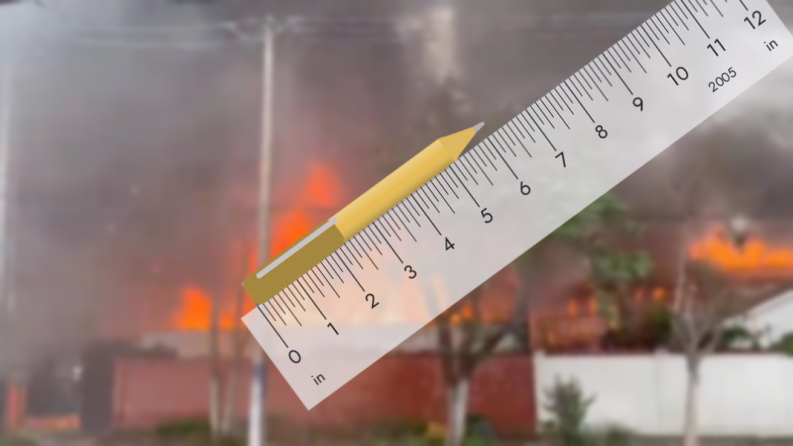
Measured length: 6.125,in
